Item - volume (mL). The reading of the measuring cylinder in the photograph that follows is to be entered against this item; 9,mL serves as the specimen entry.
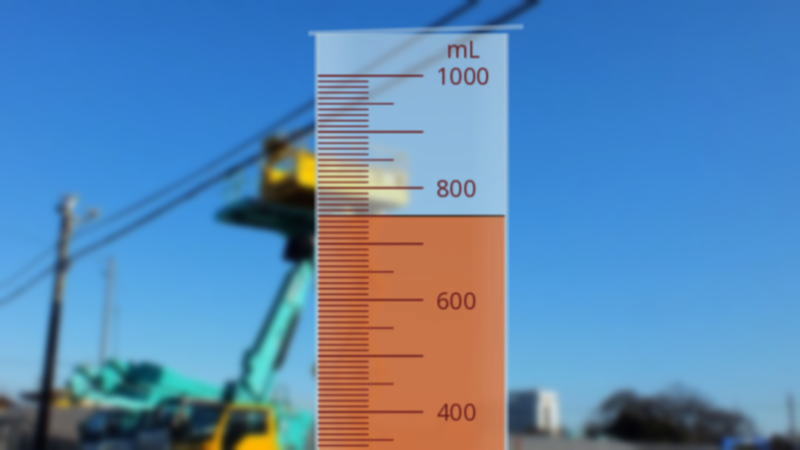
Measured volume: 750,mL
